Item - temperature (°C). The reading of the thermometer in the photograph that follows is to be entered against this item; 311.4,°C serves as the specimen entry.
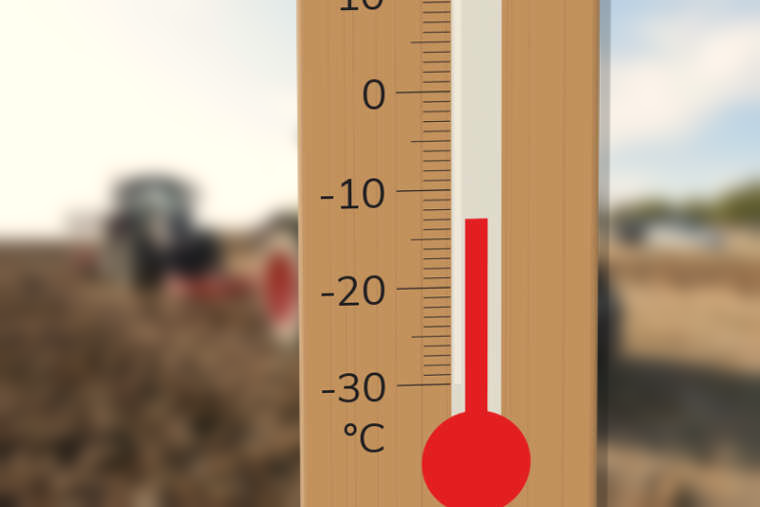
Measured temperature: -13,°C
